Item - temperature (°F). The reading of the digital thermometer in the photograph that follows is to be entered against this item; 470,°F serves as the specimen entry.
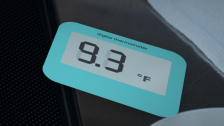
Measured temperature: 9.3,°F
